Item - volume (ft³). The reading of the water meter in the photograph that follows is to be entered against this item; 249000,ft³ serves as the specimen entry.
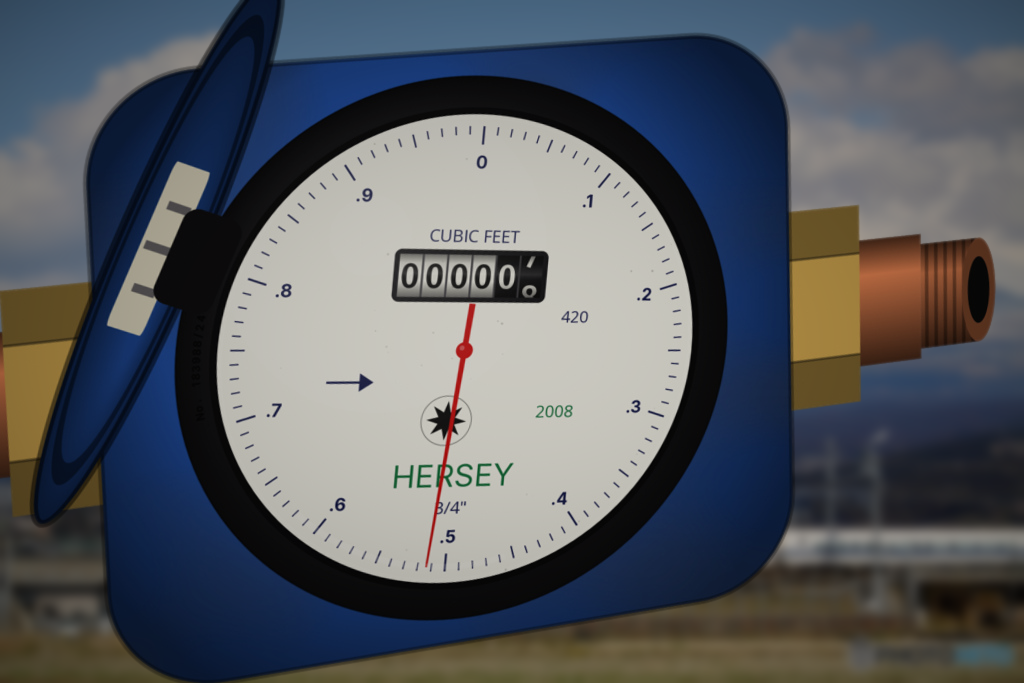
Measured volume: 7.51,ft³
